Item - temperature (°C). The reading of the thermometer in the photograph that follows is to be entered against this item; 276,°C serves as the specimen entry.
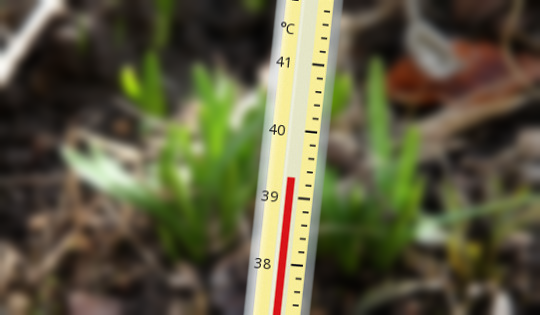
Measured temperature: 39.3,°C
